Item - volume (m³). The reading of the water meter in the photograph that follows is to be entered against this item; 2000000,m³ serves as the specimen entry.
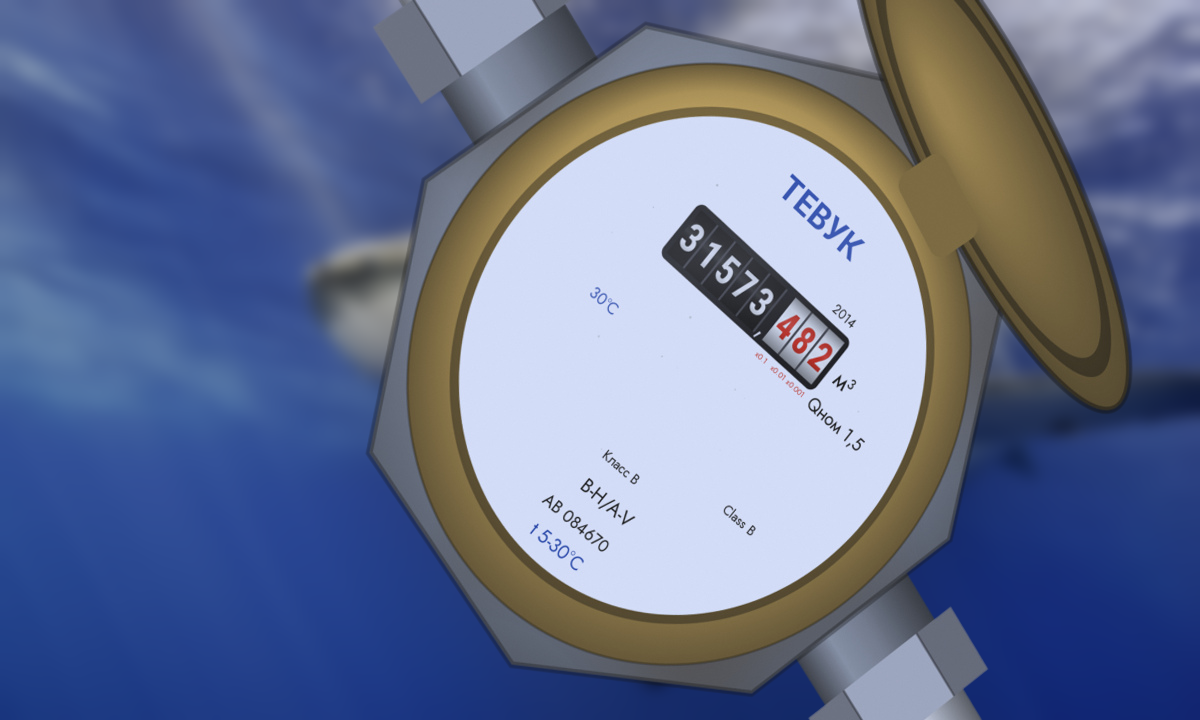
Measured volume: 31573.482,m³
